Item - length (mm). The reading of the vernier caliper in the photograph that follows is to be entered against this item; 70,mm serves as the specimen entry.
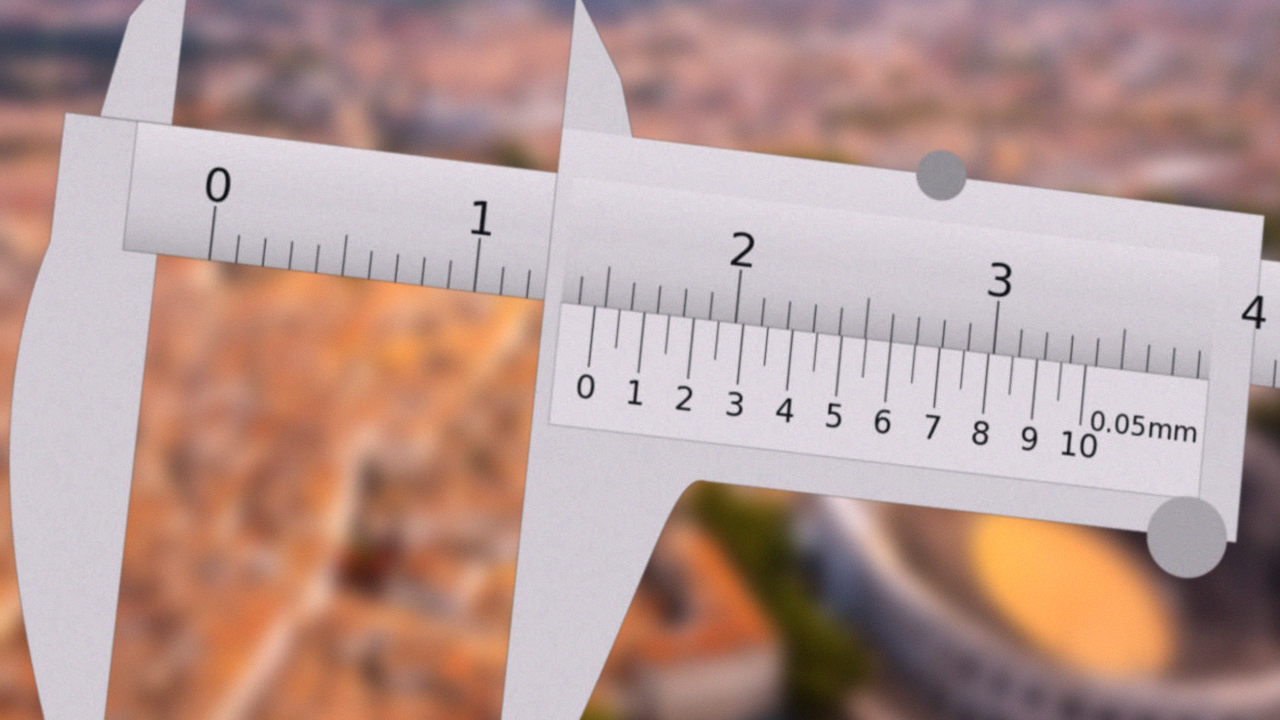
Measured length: 14.6,mm
